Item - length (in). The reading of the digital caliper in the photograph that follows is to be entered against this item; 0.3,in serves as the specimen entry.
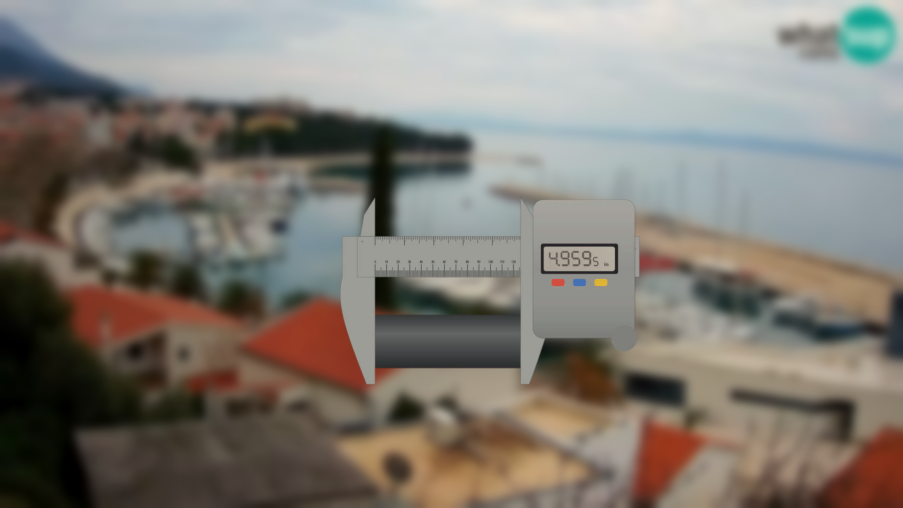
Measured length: 4.9595,in
